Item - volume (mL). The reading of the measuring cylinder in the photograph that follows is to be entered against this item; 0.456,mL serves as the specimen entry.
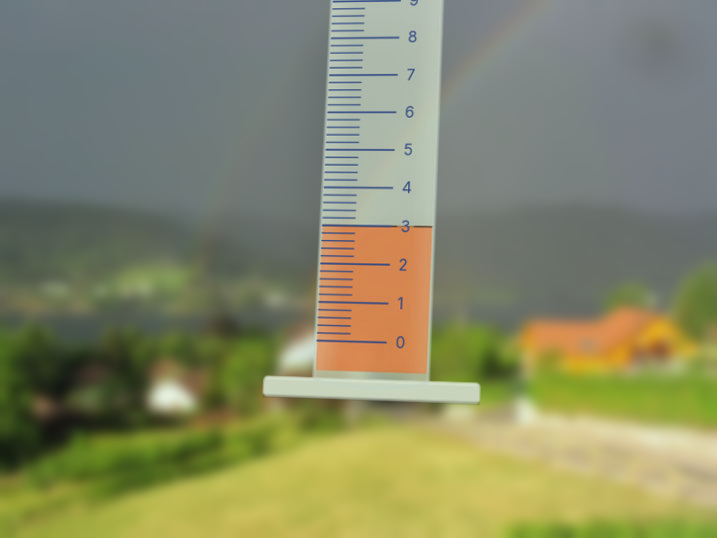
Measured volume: 3,mL
